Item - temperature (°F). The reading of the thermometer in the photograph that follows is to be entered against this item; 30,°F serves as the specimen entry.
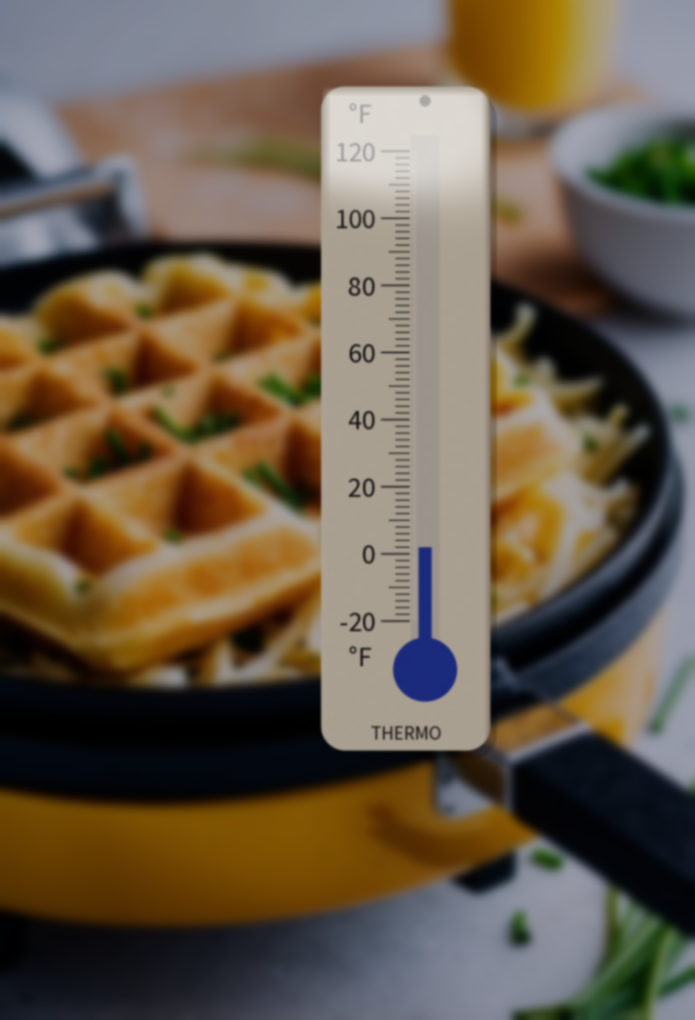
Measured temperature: 2,°F
